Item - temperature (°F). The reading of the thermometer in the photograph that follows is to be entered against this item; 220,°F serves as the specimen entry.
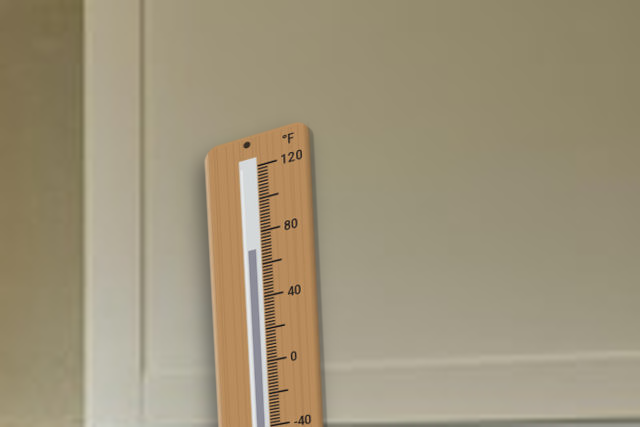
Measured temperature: 70,°F
